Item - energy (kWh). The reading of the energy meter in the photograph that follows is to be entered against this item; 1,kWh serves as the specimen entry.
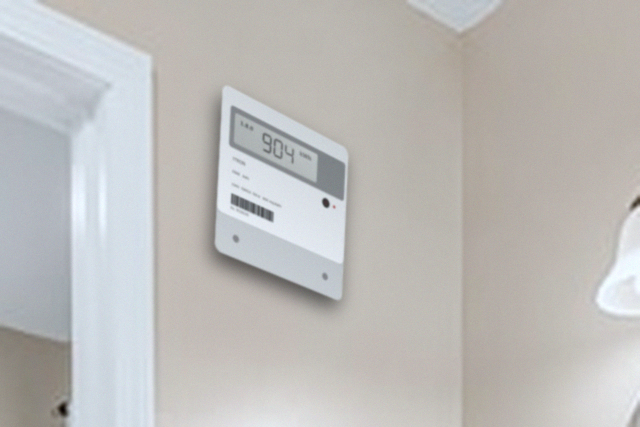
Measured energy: 904,kWh
